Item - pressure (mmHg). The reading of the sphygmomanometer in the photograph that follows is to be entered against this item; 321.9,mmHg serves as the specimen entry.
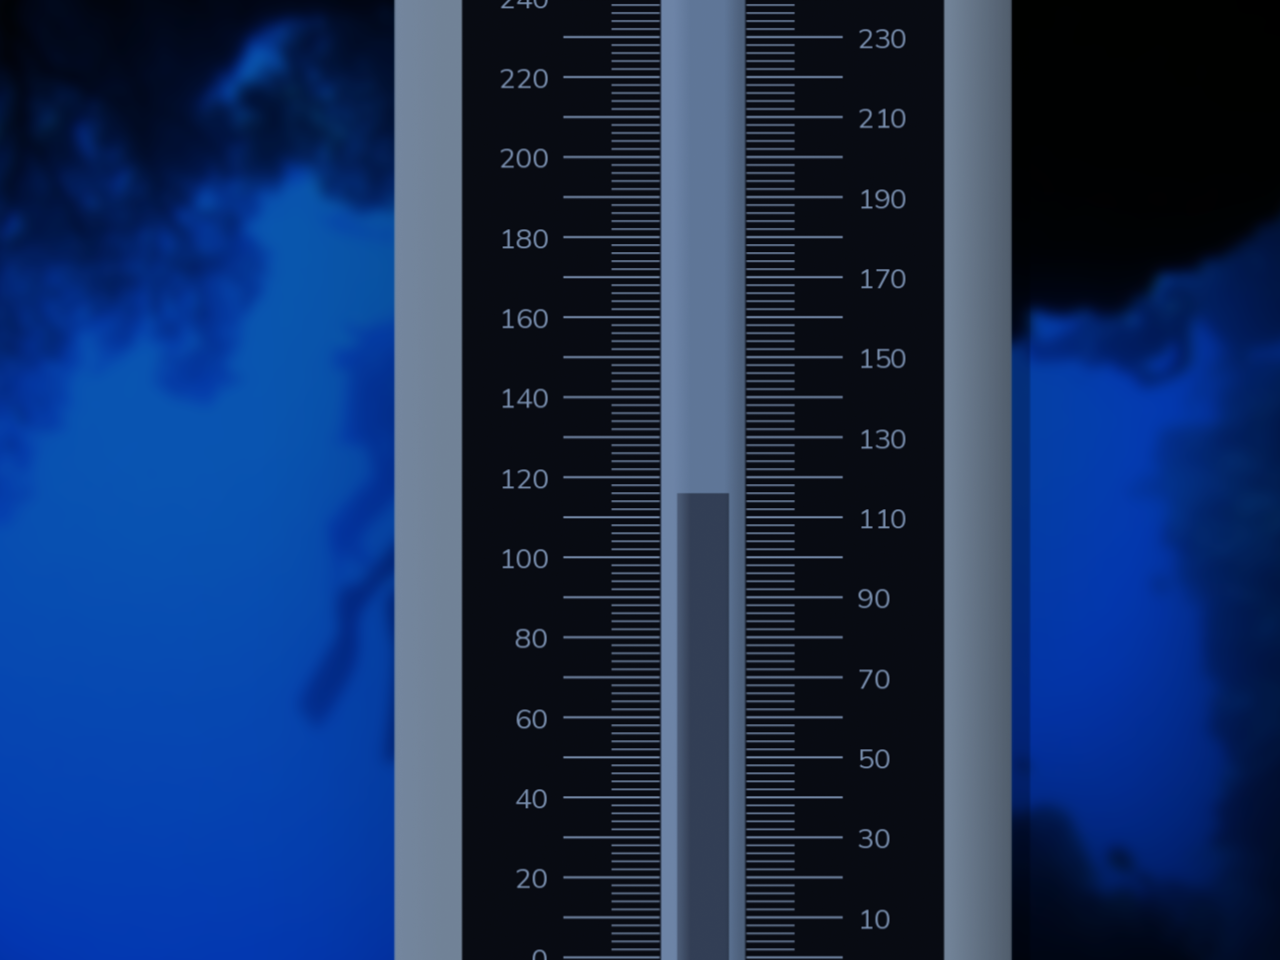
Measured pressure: 116,mmHg
